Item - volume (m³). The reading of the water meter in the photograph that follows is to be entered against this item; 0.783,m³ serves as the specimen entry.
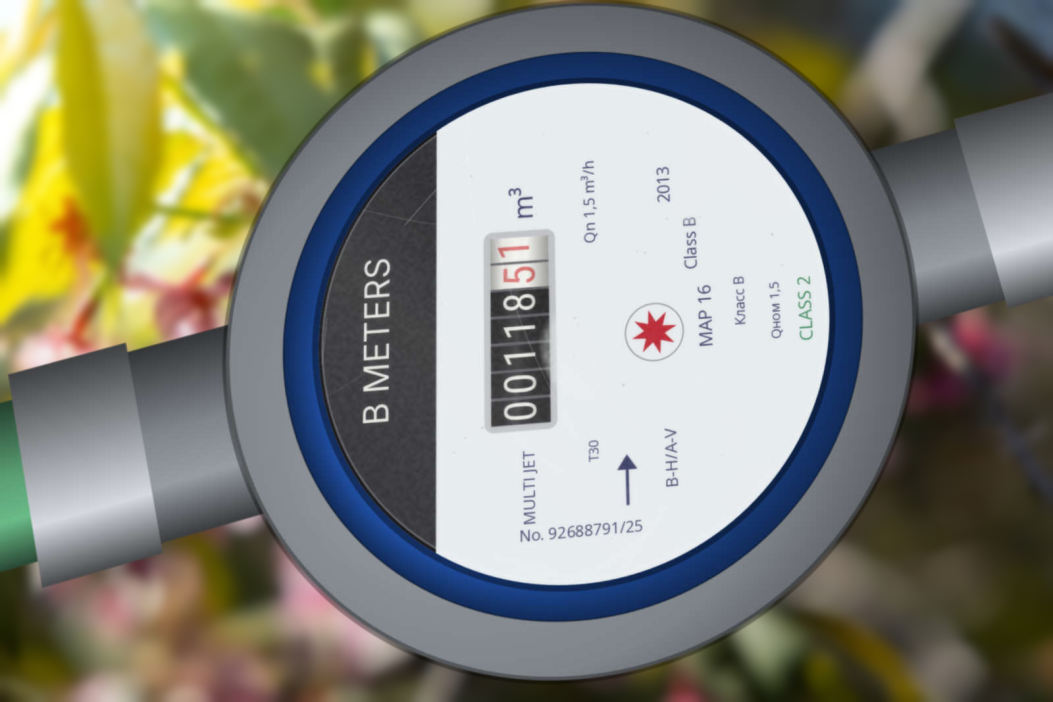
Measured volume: 118.51,m³
